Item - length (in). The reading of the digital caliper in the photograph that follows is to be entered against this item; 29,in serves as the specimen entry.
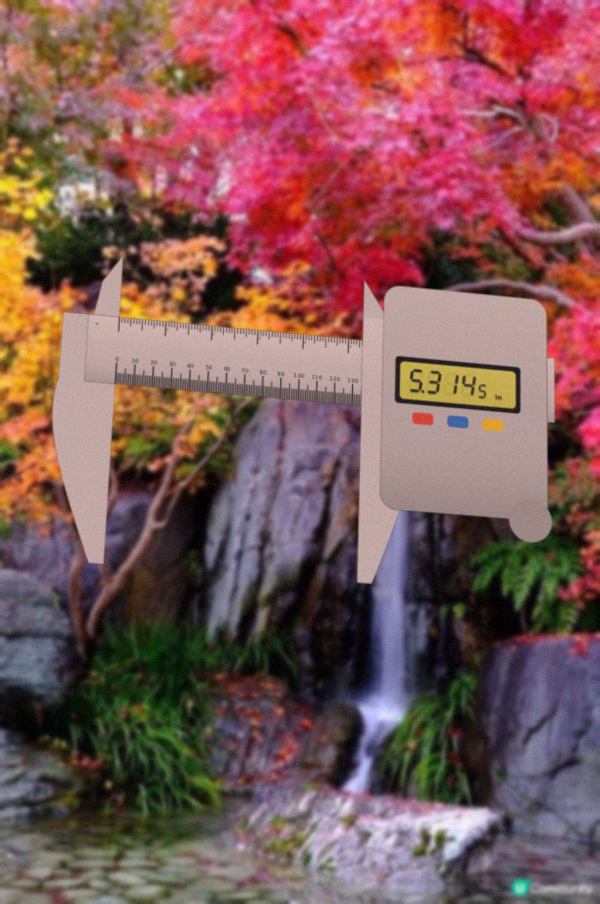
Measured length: 5.3145,in
